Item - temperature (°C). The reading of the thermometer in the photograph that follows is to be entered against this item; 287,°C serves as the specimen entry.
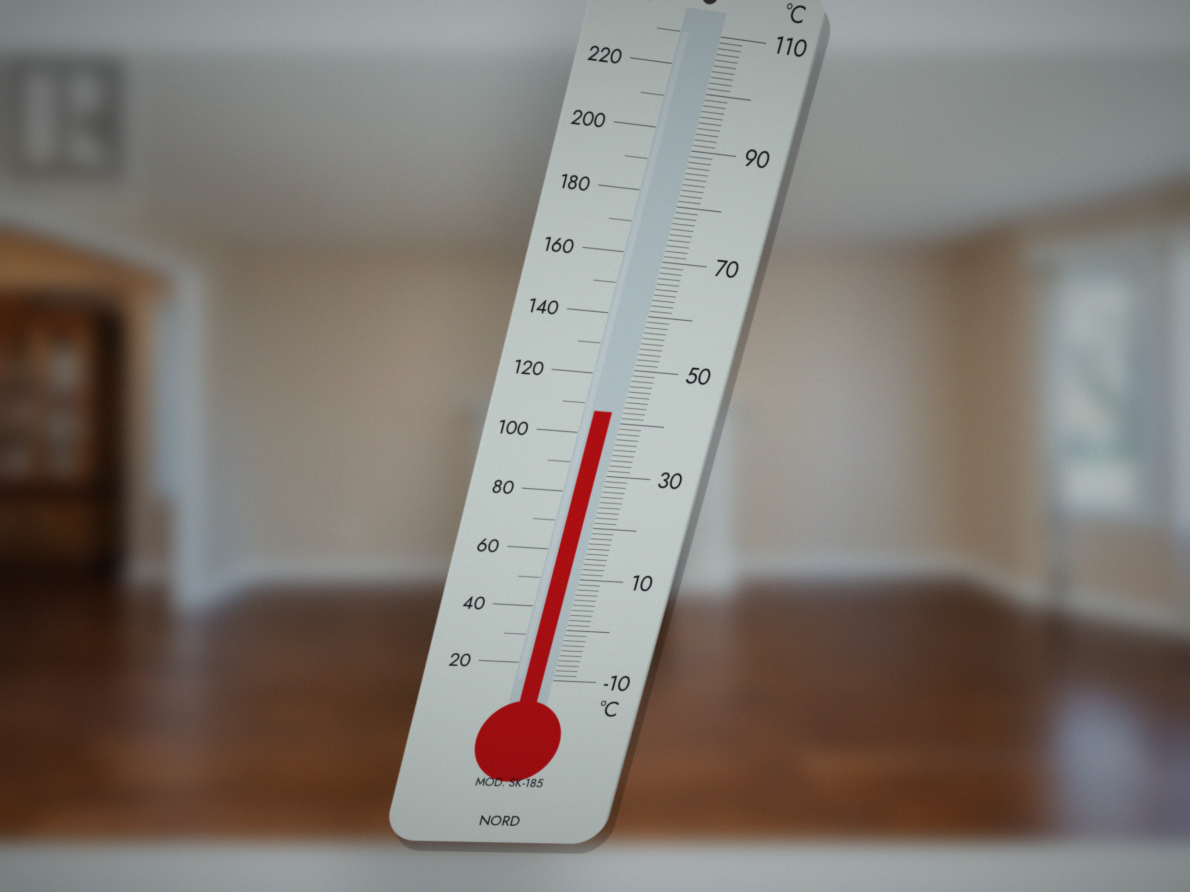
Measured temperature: 42,°C
